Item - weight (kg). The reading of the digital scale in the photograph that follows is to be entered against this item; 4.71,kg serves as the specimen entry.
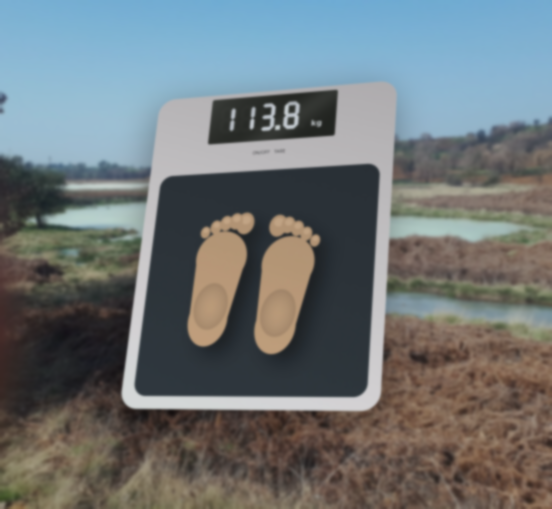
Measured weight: 113.8,kg
